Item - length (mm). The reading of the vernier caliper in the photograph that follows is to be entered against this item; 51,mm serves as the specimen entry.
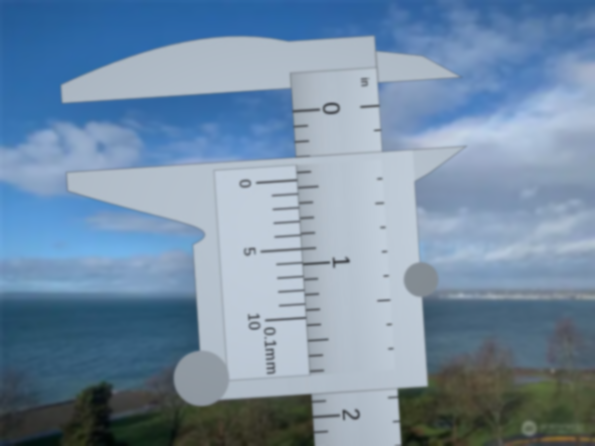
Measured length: 4.5,mm
